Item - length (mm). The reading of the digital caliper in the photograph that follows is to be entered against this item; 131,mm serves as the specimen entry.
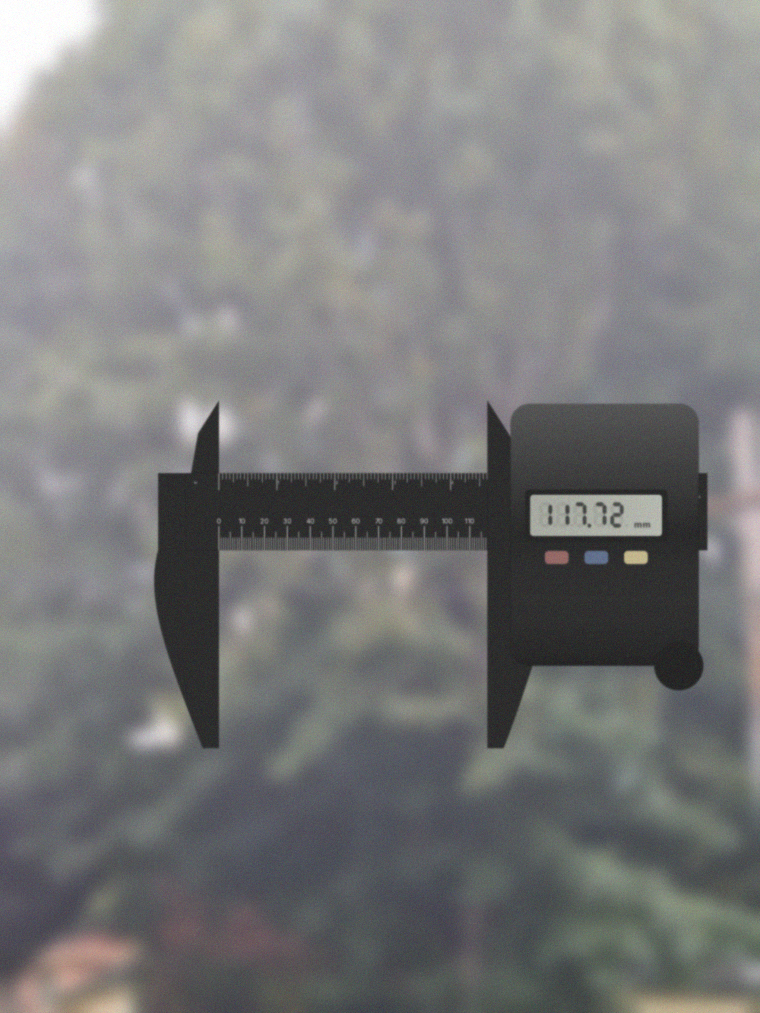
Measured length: 117.72,mm
